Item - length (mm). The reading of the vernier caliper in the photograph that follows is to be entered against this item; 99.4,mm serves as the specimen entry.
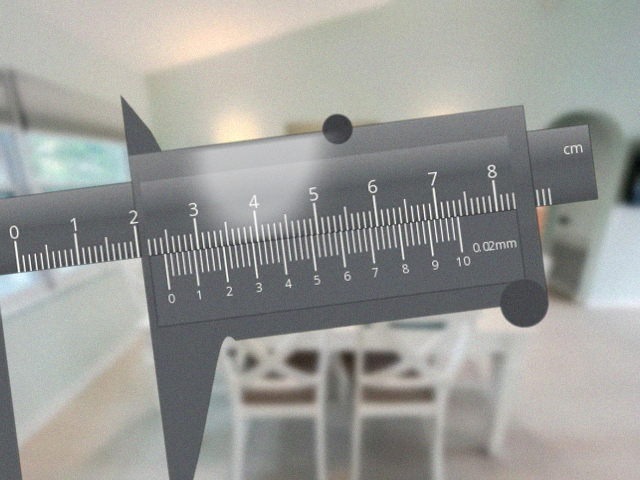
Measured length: 24.4,mm
